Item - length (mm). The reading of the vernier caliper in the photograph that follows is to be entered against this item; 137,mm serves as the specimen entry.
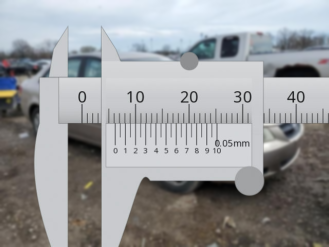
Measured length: 6.2,mm
